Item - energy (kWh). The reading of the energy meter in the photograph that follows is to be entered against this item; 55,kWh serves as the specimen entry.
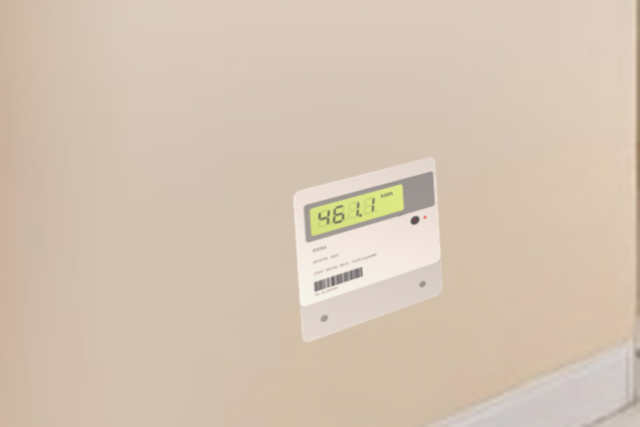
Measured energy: 461.1,kWh
